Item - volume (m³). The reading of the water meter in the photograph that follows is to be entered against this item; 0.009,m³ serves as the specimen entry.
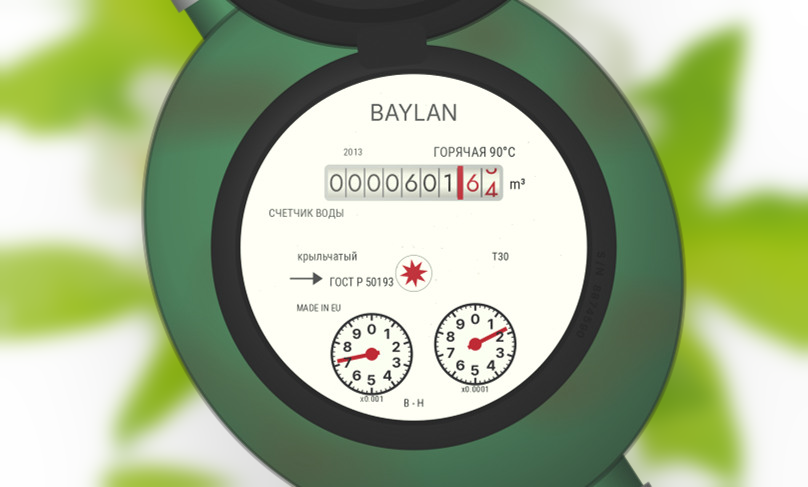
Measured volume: 601.6371,m³
